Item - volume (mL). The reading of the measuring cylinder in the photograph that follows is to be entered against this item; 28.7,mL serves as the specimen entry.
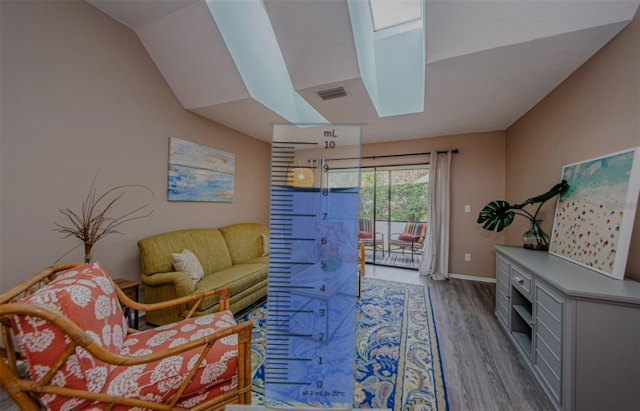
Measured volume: 8,mL
